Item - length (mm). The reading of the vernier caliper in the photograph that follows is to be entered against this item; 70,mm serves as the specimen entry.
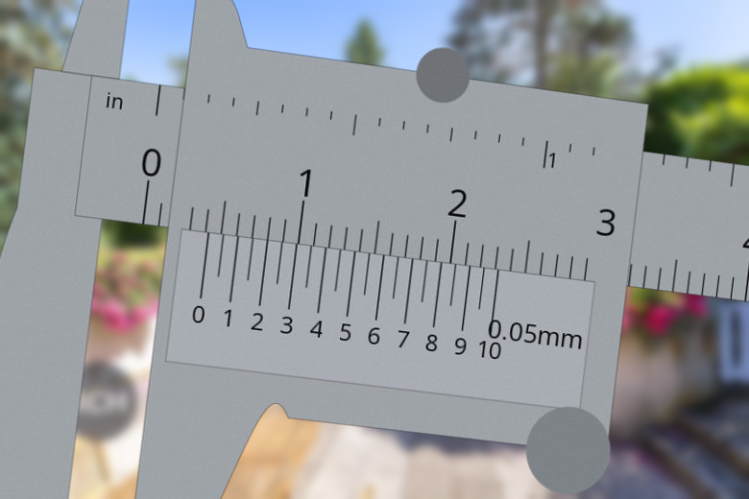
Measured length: 4.2,mm
